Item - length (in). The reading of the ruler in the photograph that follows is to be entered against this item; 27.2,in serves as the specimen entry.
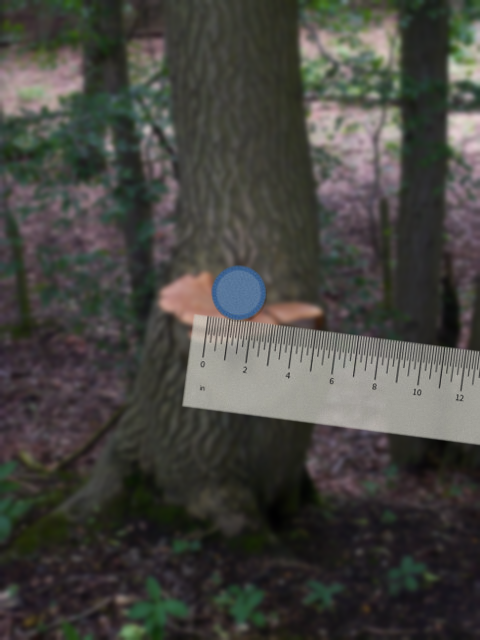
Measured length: 2.5,in
